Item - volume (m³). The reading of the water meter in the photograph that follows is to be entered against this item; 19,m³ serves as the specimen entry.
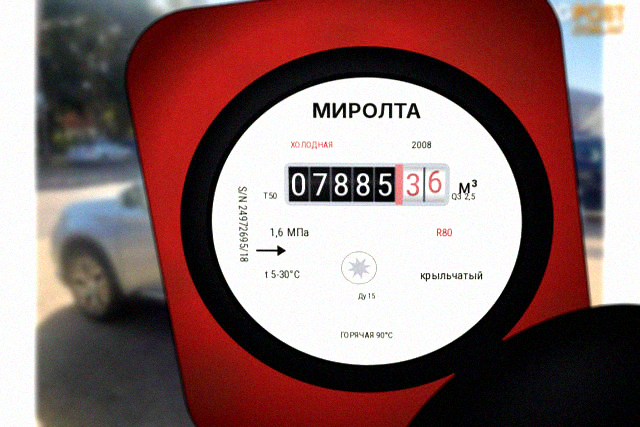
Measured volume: 7885.36,m³
